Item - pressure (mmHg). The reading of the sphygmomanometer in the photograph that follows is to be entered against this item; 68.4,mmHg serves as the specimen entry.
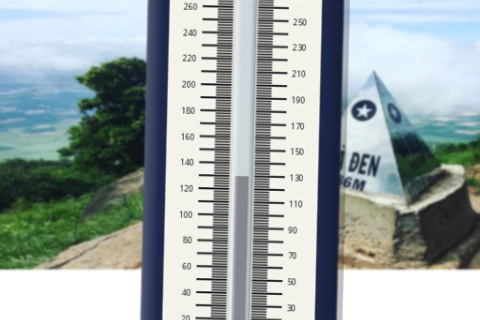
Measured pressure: 130,mmHg
